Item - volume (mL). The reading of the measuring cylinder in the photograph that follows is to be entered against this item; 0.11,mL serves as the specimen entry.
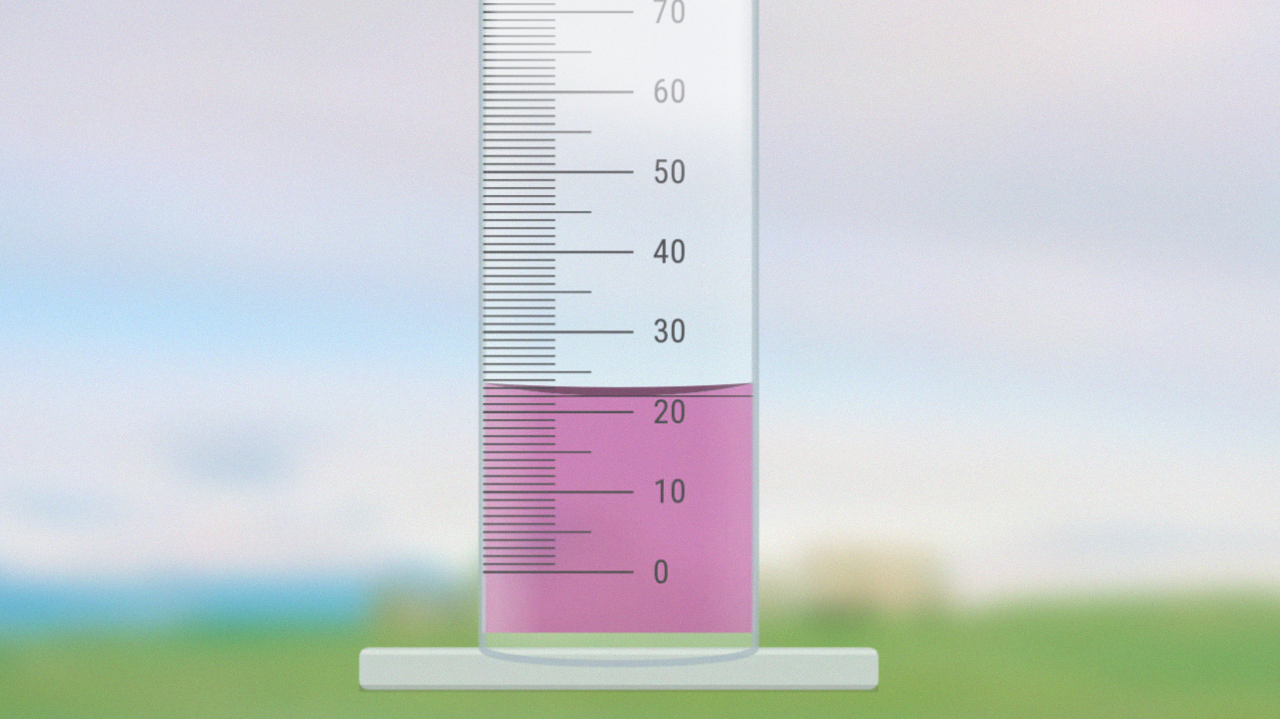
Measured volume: 22,mL
